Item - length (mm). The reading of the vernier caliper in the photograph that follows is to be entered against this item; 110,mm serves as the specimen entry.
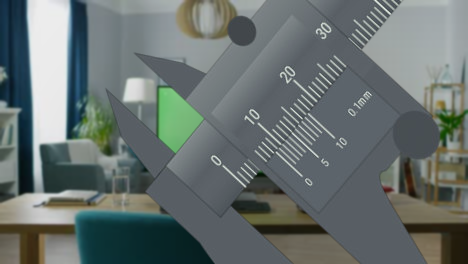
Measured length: 8.4,mm
